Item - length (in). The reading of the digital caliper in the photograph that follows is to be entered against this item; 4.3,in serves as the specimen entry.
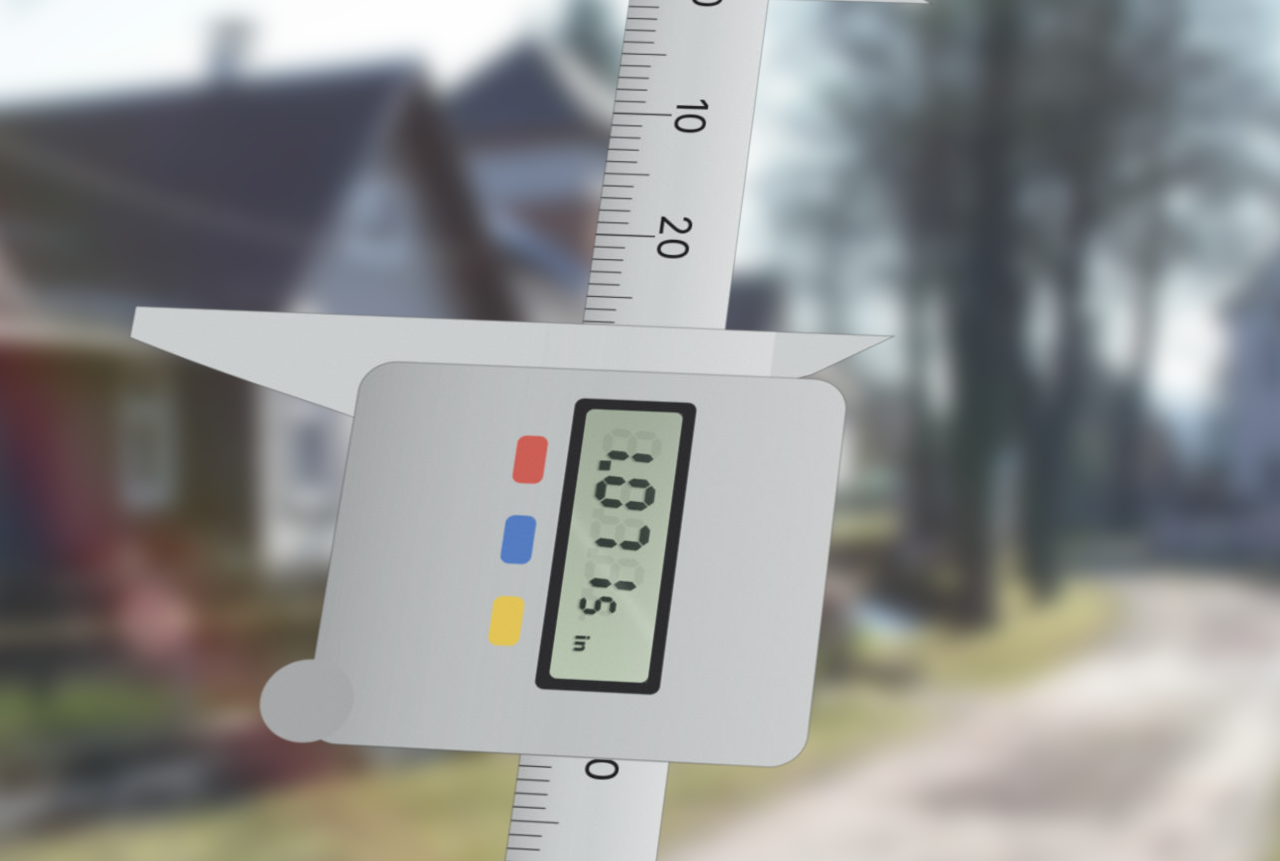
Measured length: 1.0715,in
